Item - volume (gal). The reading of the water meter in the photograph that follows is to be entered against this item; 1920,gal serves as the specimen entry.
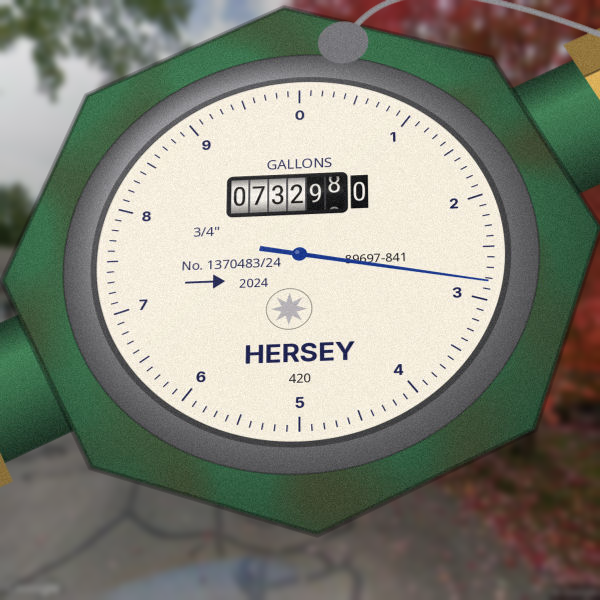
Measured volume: 732982.8,gal
